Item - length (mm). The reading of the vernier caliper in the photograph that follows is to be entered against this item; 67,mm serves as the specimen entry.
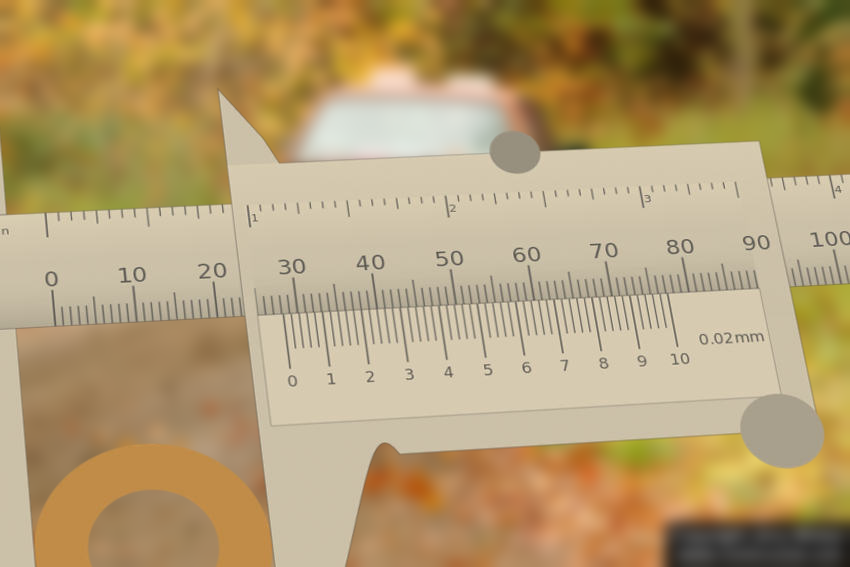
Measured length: 28.2,mm
